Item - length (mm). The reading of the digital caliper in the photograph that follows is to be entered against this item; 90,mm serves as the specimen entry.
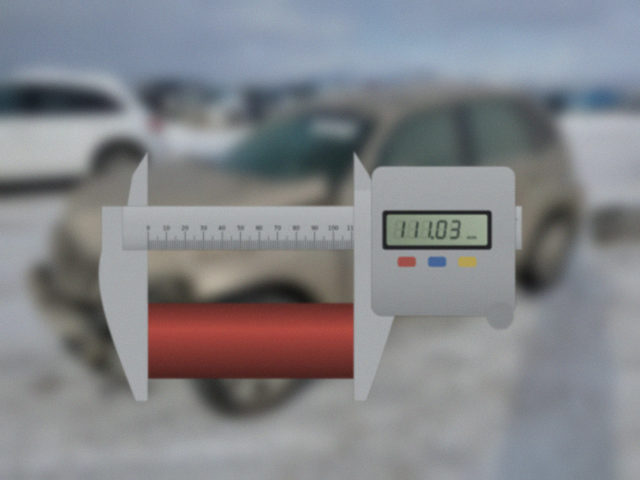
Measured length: 111.03,mm
